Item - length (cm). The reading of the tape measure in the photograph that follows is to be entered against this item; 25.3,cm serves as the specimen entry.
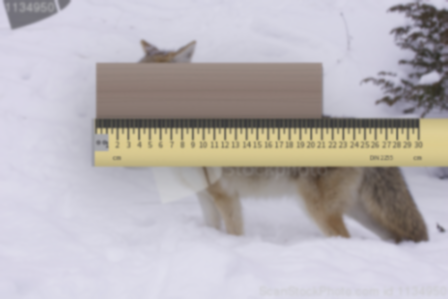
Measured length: 21,cm
